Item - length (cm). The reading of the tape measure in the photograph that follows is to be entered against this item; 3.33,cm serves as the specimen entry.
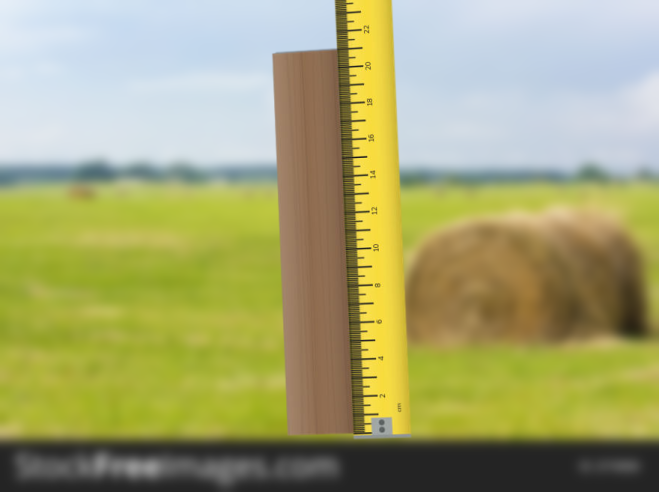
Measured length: 21,cm
